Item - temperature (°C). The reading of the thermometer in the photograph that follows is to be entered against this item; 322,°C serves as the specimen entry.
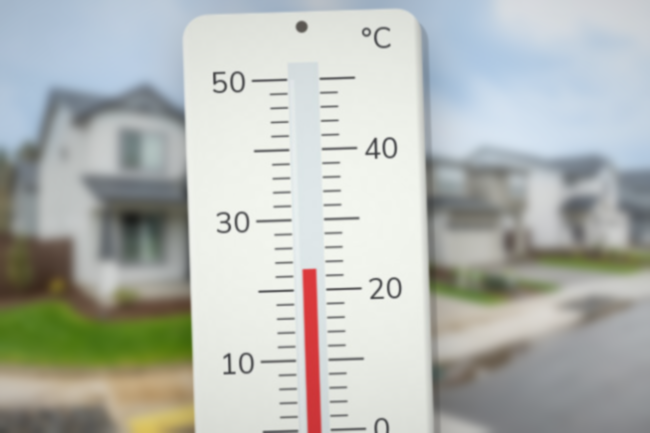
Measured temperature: 23,°C
